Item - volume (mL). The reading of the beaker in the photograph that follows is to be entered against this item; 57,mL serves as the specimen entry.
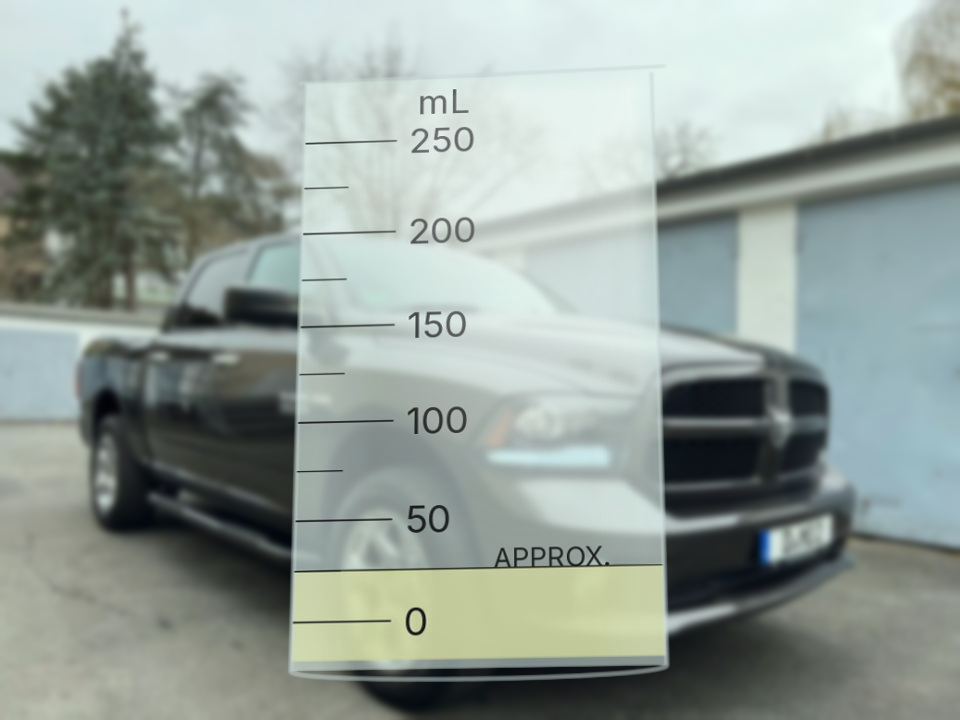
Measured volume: 25,mL
